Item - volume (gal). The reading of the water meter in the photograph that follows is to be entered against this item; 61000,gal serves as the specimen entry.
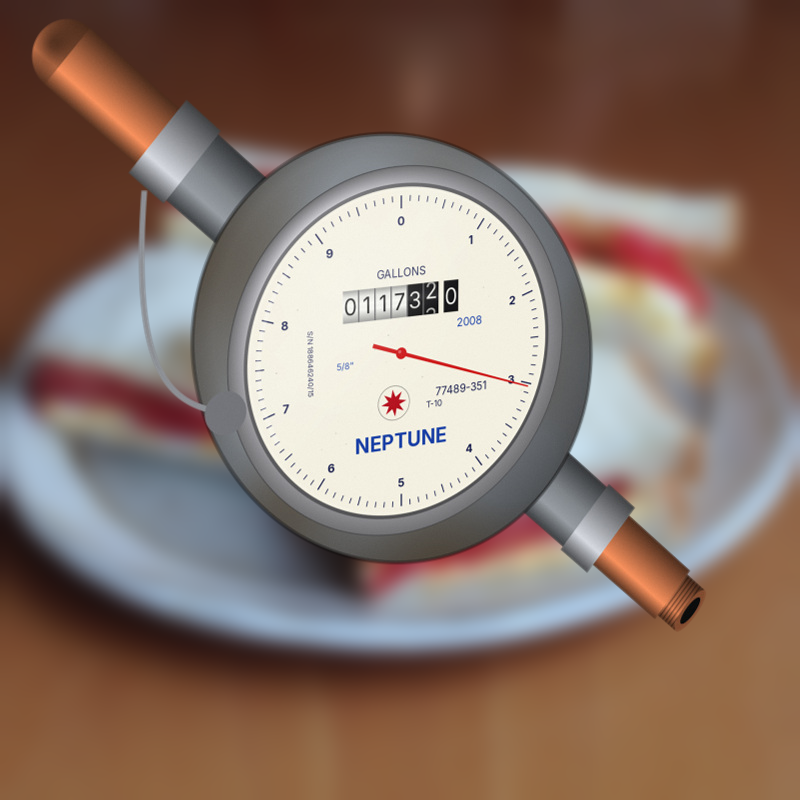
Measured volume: 117323.0,gal
